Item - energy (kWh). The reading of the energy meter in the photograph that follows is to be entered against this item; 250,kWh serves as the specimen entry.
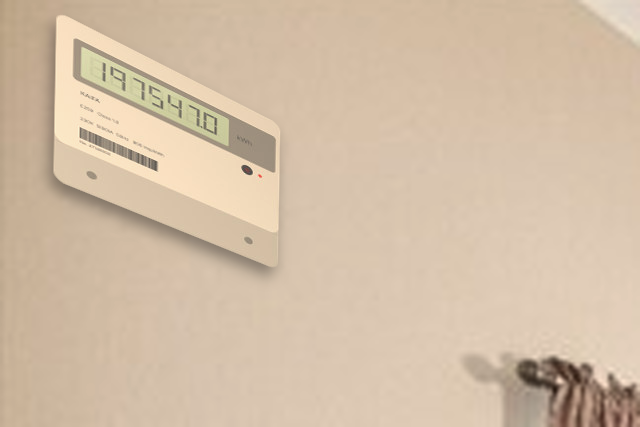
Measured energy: 197547.0,kWh
